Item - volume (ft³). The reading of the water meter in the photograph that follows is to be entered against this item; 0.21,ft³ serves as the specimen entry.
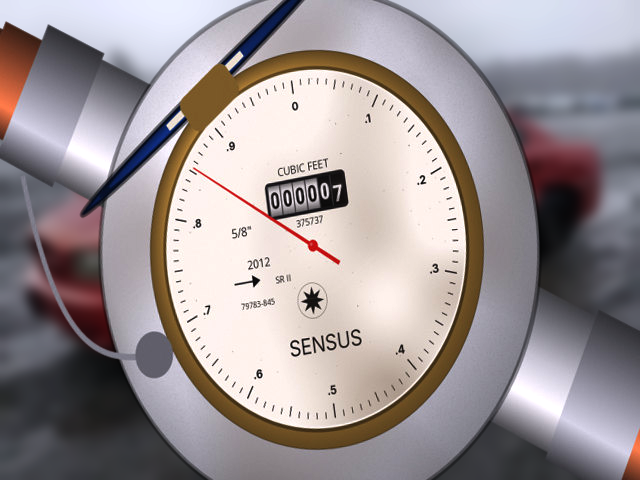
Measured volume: 6.85,ft³
